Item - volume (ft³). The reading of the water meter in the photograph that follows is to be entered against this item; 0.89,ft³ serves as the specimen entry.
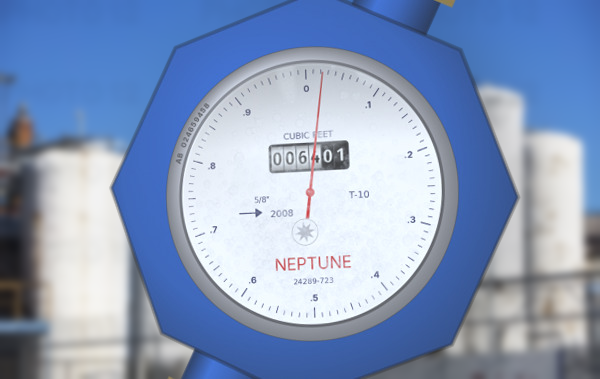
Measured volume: 6401.02,ft³
